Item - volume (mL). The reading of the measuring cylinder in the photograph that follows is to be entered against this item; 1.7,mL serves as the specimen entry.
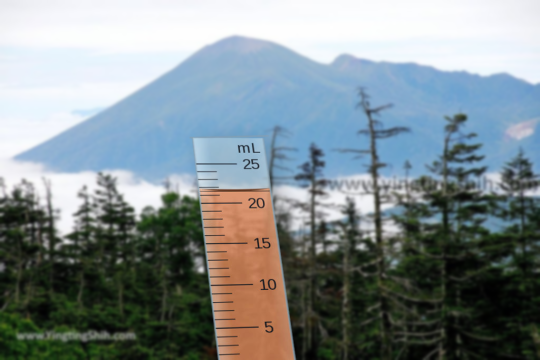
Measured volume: 21.5,mL
